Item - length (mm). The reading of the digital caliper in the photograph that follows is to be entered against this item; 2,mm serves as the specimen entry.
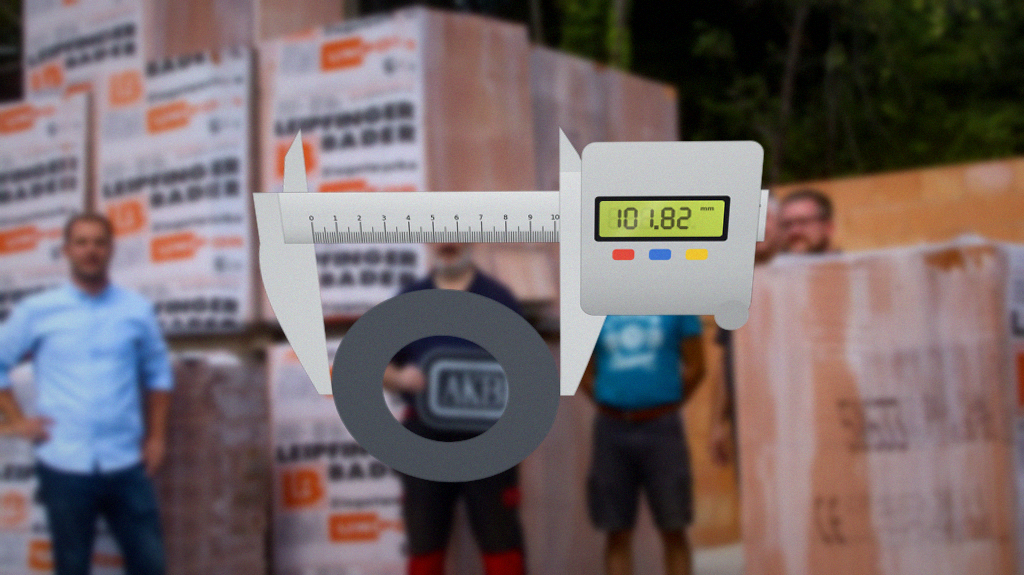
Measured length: 101.82,mm
